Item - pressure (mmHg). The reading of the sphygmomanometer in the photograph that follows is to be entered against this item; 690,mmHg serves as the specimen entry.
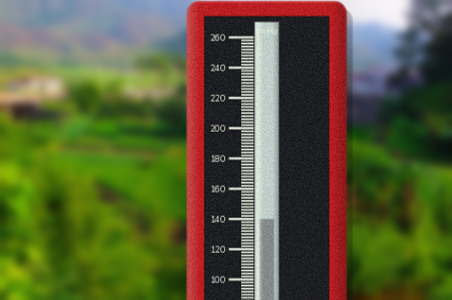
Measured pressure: 140,mmHg
